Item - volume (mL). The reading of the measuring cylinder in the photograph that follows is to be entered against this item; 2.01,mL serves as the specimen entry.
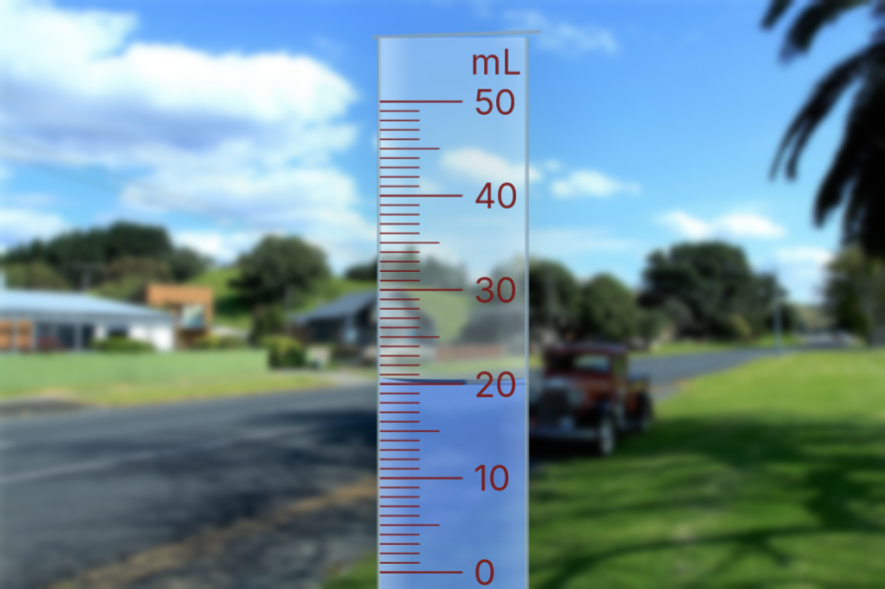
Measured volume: 20,mL
